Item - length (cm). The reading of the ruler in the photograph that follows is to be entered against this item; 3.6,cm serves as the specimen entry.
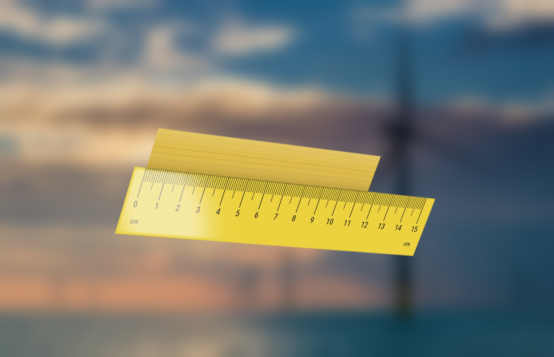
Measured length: 11.5,cm
